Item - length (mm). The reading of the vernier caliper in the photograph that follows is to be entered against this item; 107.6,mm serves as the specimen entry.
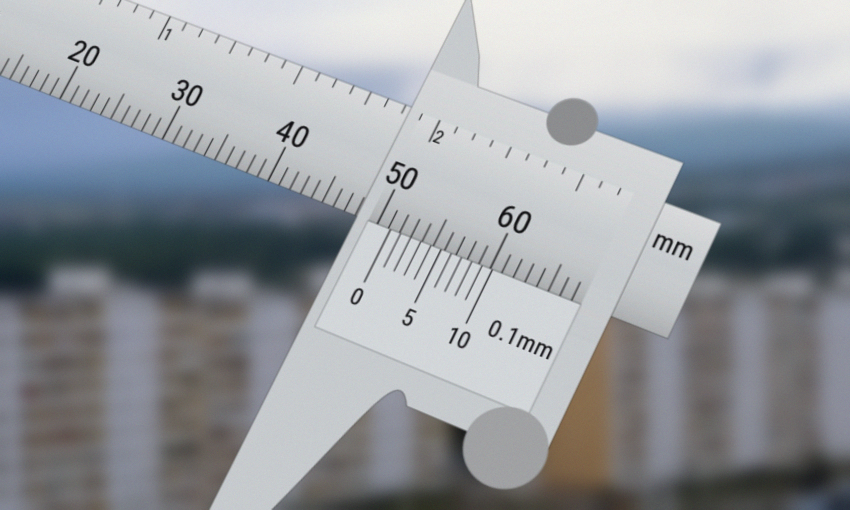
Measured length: 51.2,mm
